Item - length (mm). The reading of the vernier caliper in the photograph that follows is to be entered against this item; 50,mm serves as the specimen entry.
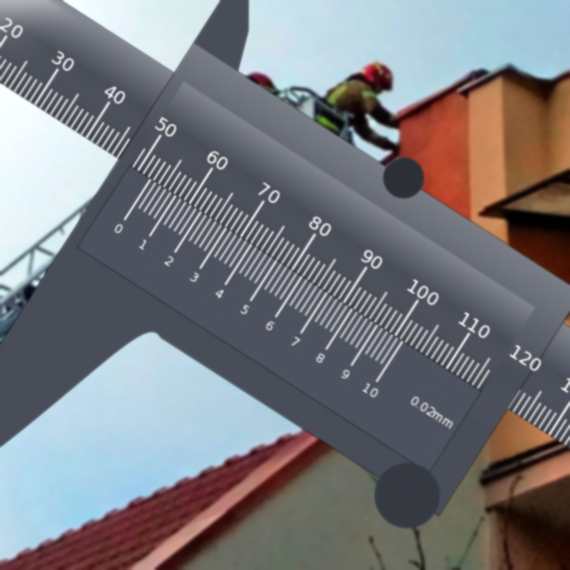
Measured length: 52.5,mm
